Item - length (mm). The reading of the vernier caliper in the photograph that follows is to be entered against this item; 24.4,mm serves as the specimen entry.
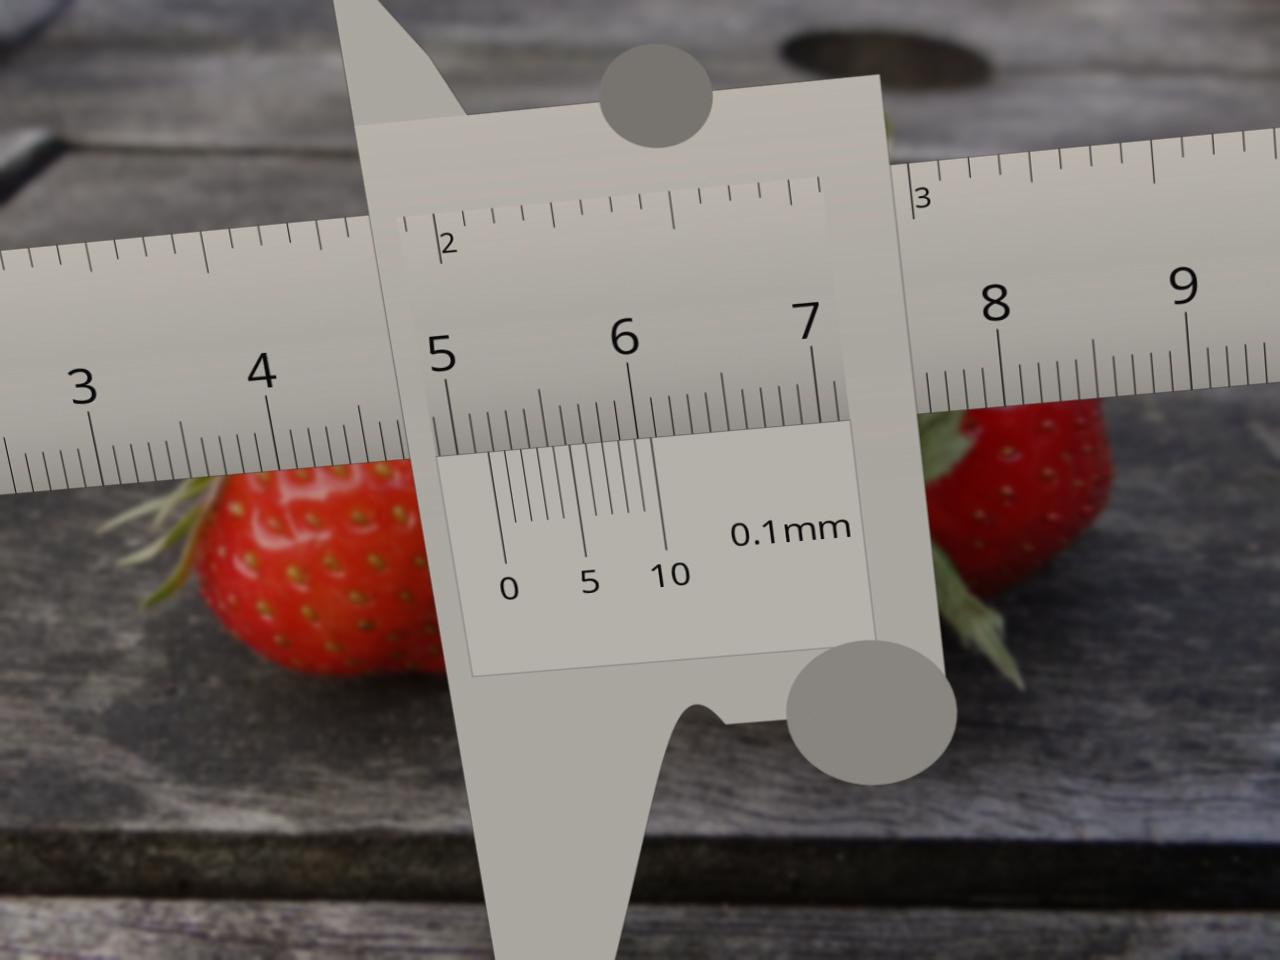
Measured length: 51.7,mm
